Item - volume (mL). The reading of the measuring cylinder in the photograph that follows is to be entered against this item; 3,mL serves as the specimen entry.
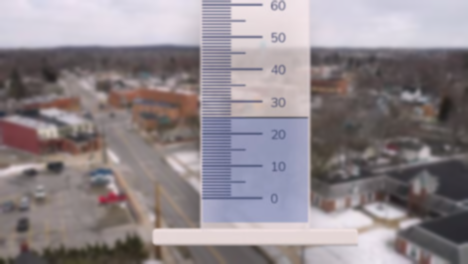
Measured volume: 25,mL
